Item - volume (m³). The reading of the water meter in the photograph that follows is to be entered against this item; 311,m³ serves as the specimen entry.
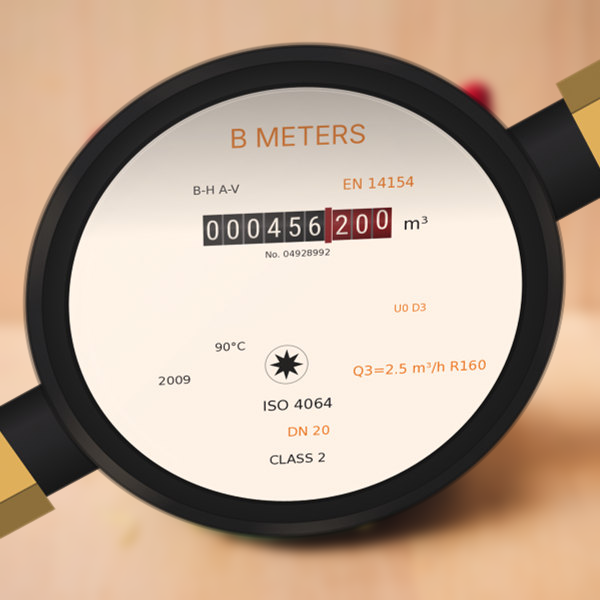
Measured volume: 456.200,m³
